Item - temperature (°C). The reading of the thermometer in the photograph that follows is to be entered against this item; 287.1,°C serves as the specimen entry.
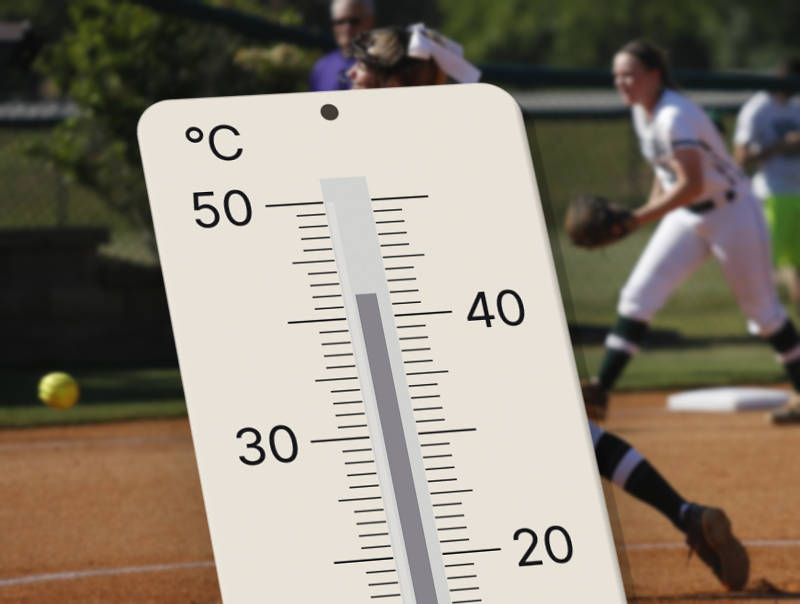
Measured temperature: 42,°C
